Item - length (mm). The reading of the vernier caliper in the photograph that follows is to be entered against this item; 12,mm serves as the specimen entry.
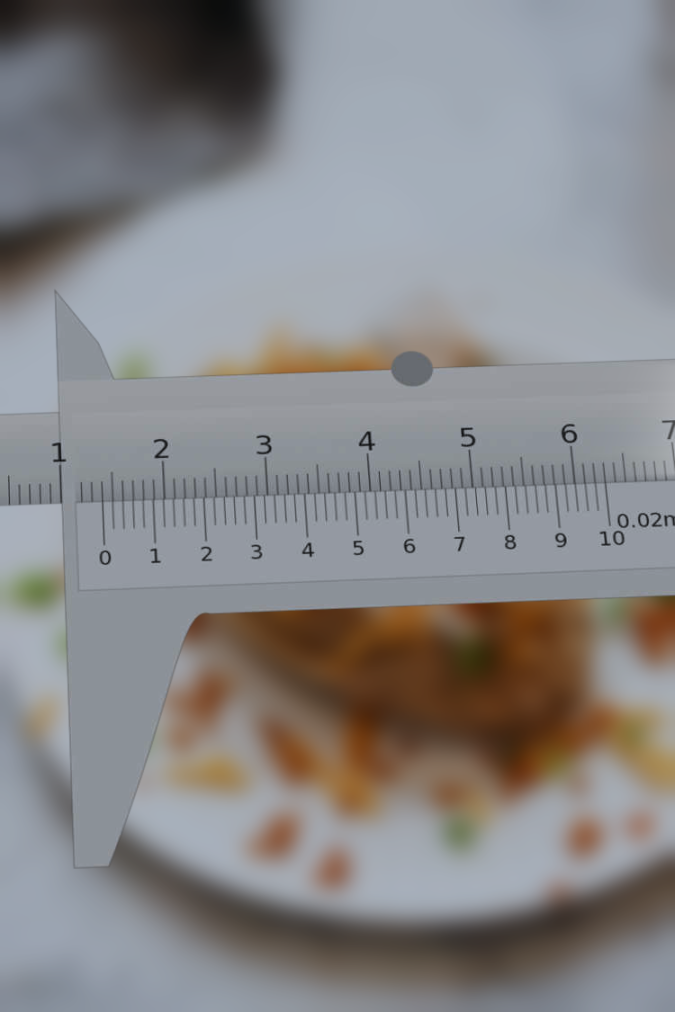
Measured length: 14.0,mm
